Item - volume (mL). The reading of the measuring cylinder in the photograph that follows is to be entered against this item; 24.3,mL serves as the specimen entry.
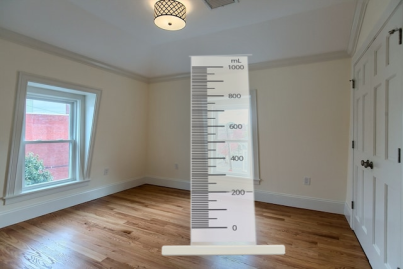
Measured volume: 200,mL
